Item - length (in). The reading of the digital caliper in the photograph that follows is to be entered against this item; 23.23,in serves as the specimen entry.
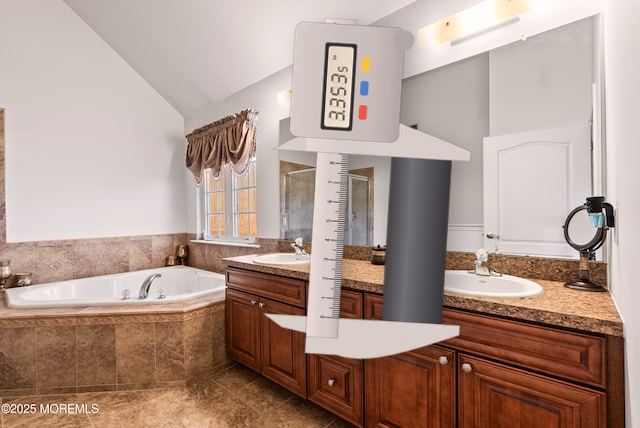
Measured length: 3.3535,in
